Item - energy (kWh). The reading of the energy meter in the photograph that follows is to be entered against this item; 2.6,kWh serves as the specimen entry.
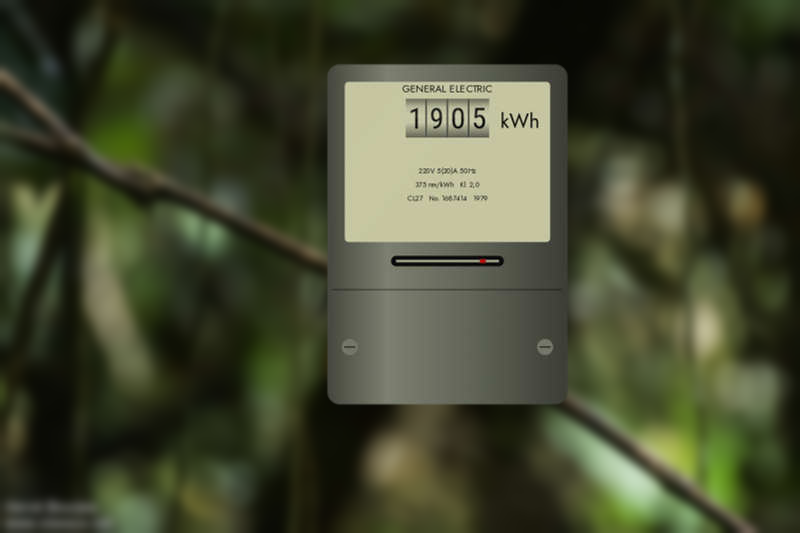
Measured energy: 1905,kWh
